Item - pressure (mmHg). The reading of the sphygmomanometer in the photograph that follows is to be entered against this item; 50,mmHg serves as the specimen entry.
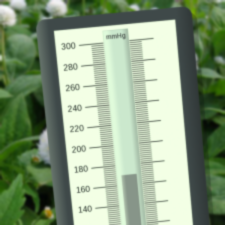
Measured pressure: 170,mmHg
